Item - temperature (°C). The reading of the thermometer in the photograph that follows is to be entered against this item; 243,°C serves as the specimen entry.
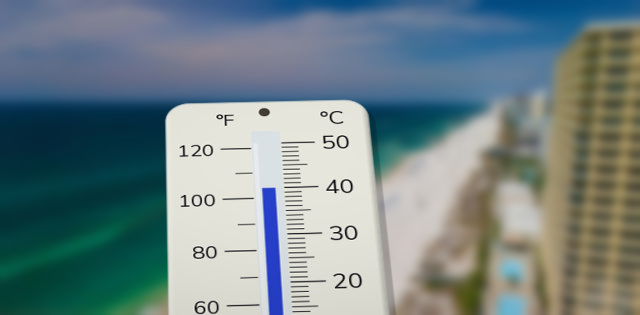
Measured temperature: 40,°C
